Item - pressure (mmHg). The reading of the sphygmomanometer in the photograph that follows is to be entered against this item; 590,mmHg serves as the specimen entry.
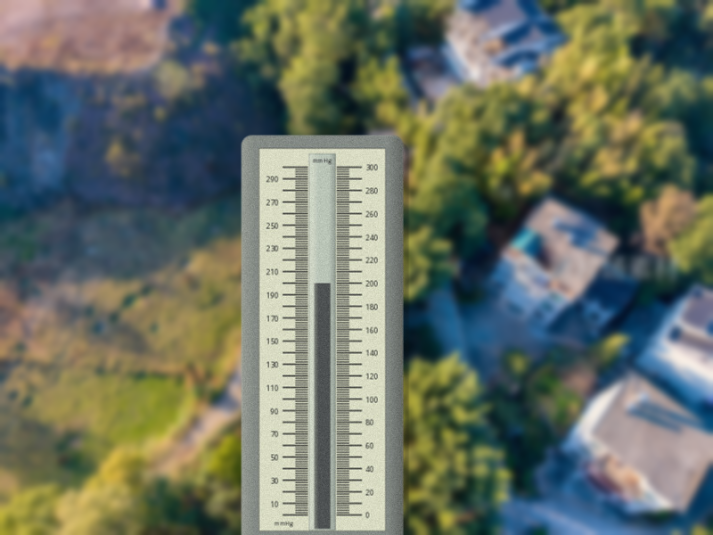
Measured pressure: 200,mmHg
